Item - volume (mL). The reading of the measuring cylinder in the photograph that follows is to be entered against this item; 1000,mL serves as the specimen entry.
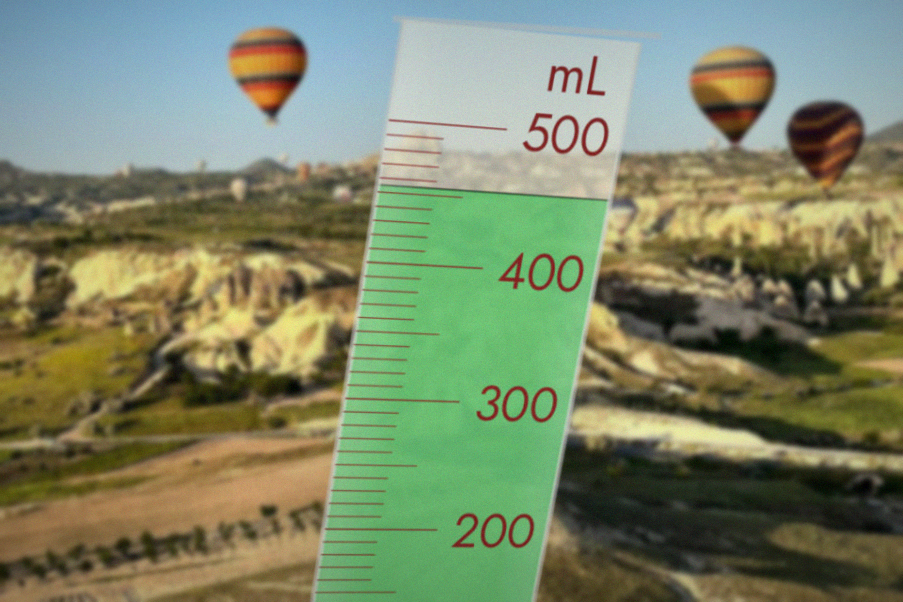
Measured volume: 455,mL
